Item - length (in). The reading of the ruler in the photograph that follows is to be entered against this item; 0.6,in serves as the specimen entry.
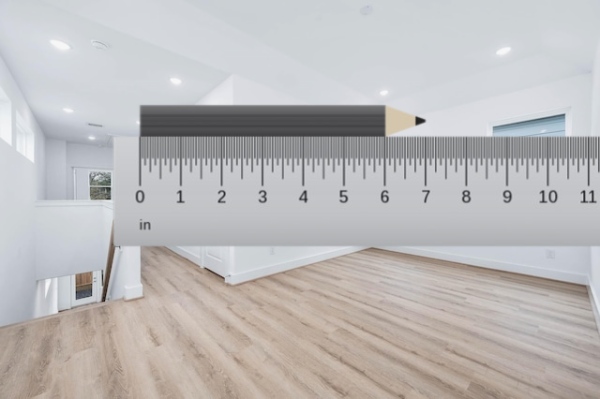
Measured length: 7,in
